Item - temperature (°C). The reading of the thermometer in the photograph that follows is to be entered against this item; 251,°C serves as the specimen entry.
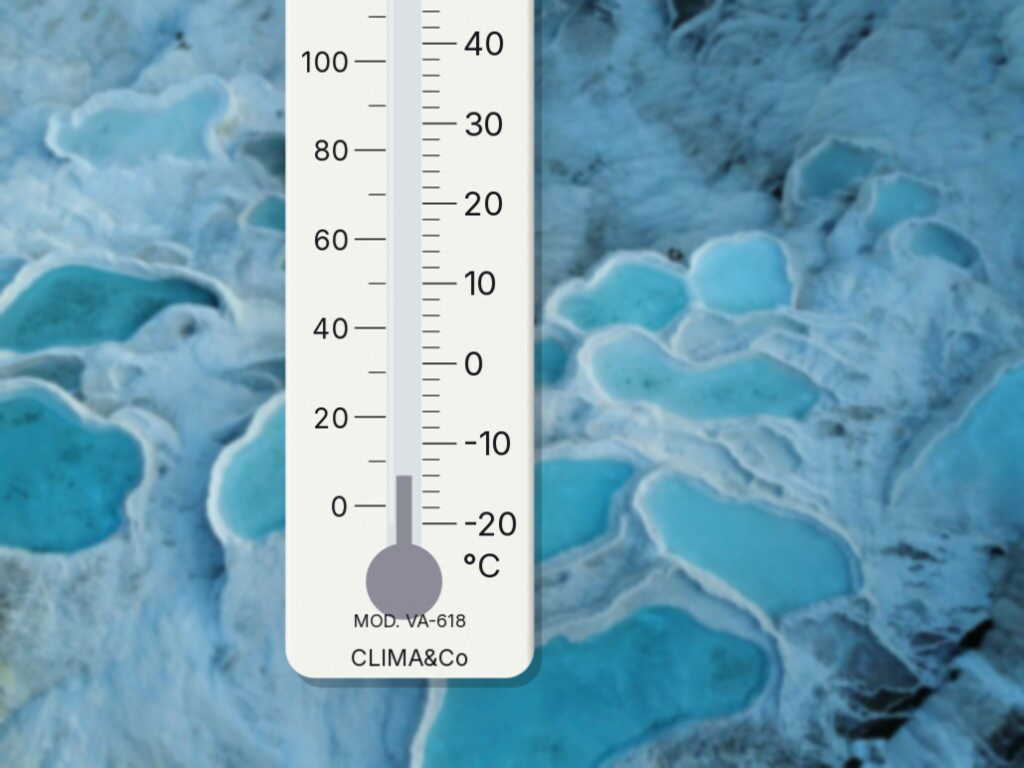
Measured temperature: -14,°C
